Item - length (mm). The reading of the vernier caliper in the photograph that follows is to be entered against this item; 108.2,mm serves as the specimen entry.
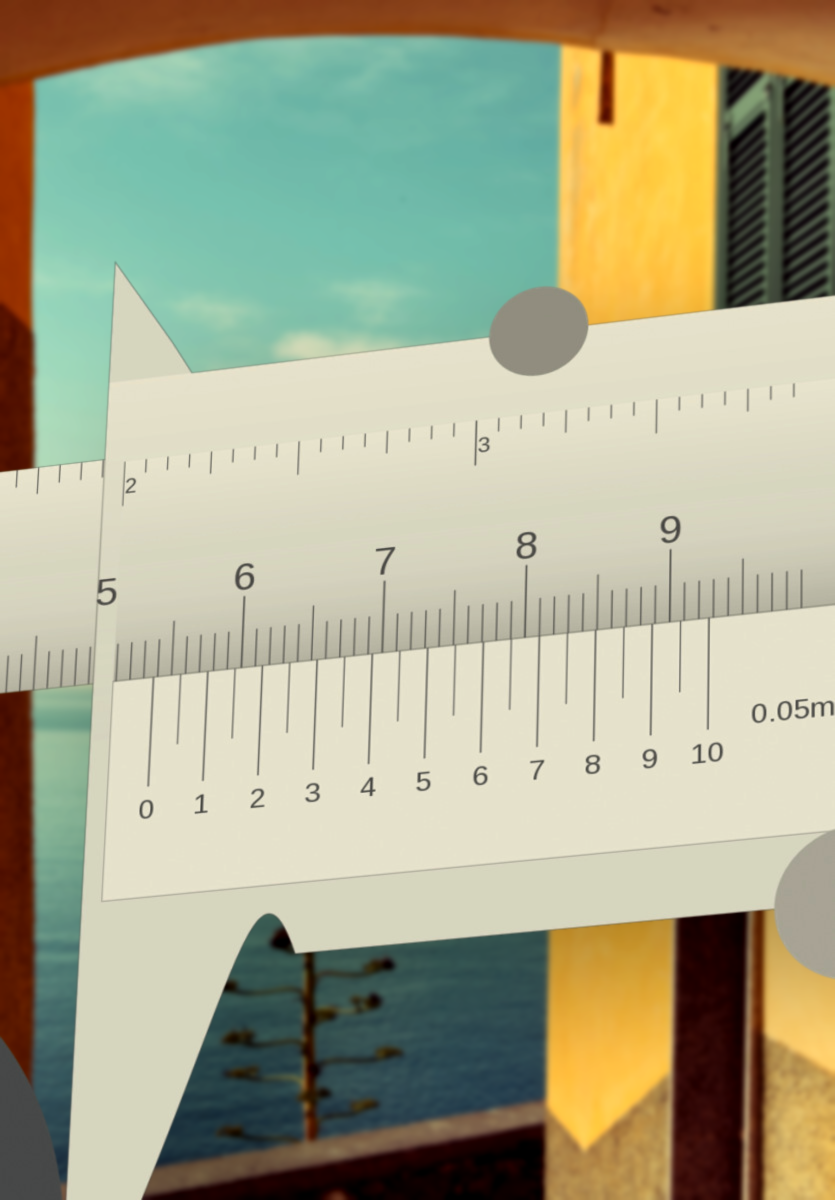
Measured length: 53.7,mm
